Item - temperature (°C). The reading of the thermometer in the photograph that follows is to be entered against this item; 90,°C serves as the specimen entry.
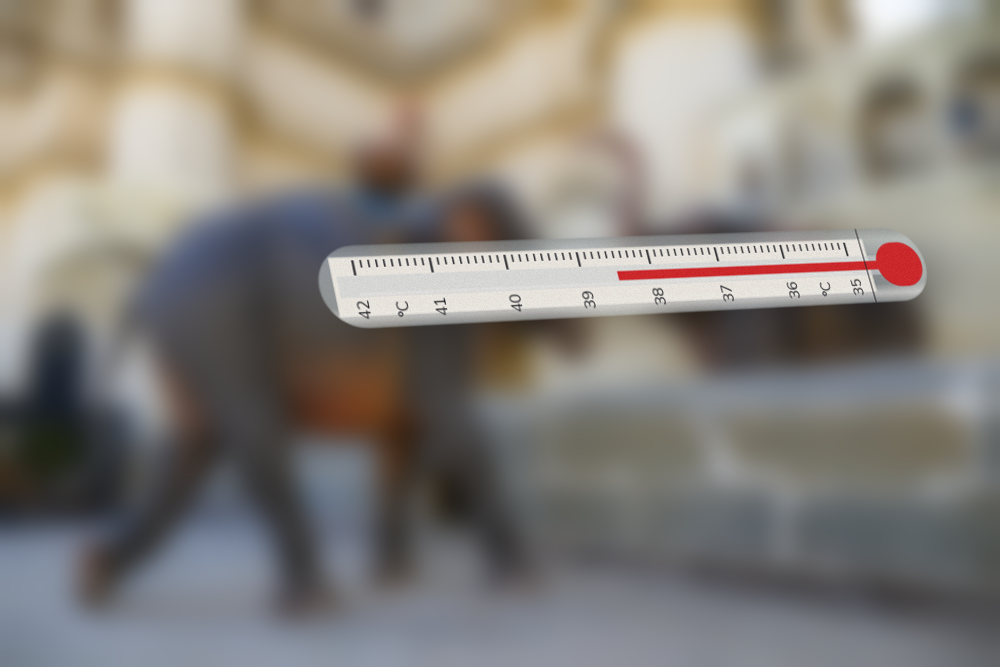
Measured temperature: 38.5,°C
